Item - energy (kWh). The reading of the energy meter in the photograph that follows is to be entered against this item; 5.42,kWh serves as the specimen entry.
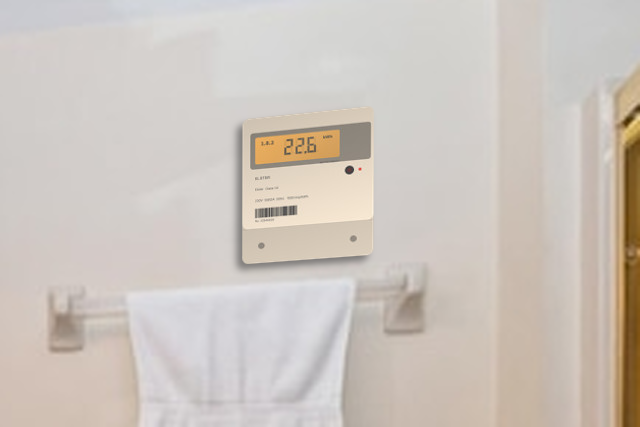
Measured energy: 22.6,kWh
